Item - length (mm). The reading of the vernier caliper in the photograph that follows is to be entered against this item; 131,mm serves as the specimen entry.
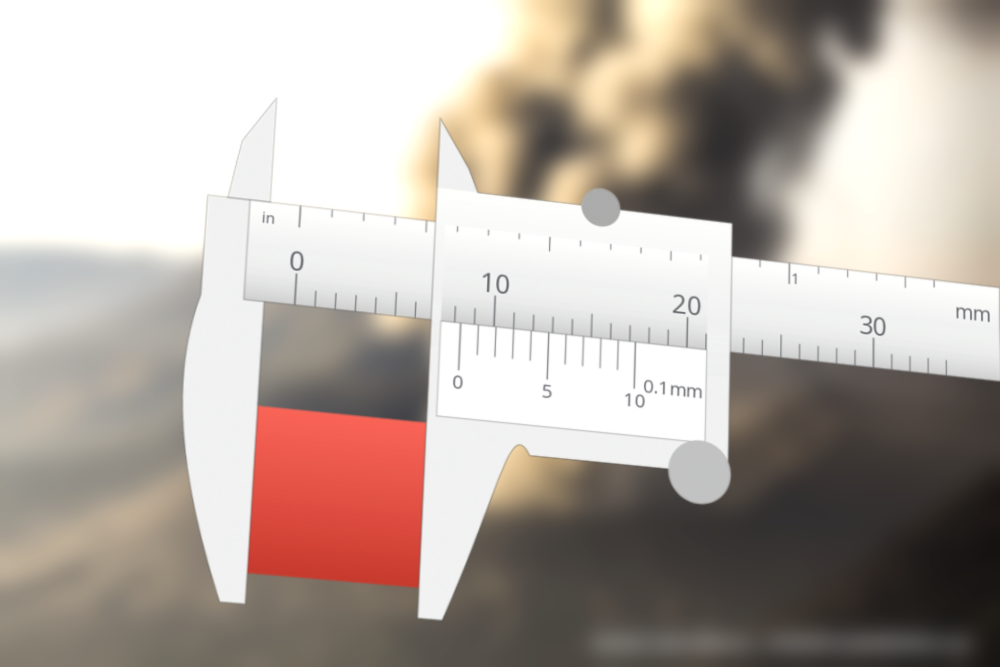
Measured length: 8.3,mm
